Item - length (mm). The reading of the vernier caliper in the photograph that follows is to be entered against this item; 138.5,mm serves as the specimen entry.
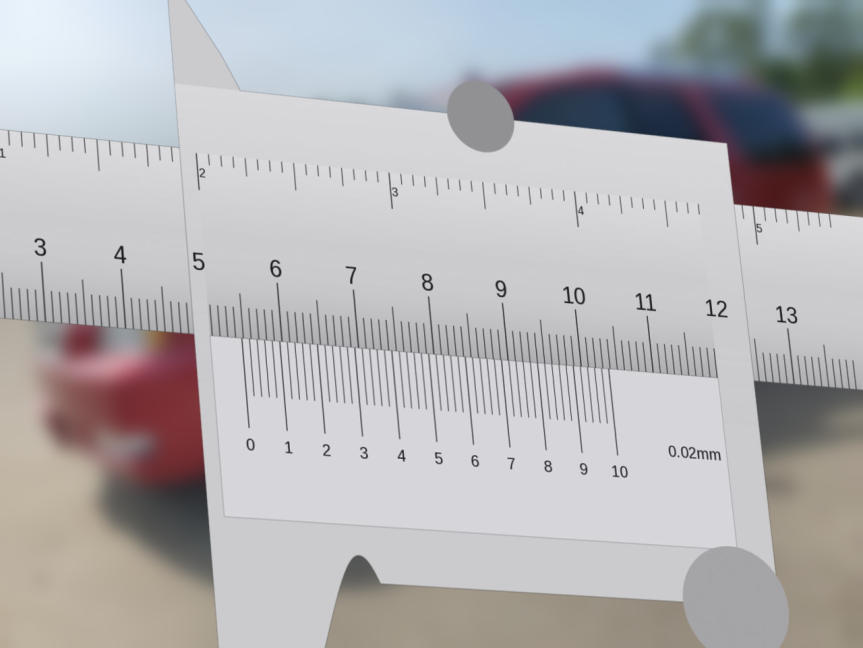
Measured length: 54.8,mm
